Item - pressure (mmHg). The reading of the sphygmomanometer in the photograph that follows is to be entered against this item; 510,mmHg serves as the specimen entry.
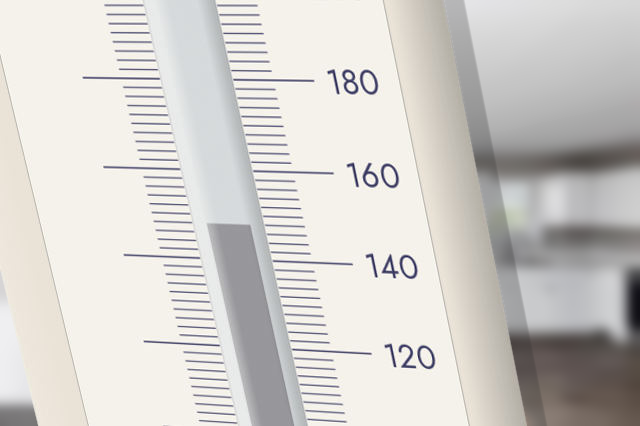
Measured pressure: 148,mmHg
